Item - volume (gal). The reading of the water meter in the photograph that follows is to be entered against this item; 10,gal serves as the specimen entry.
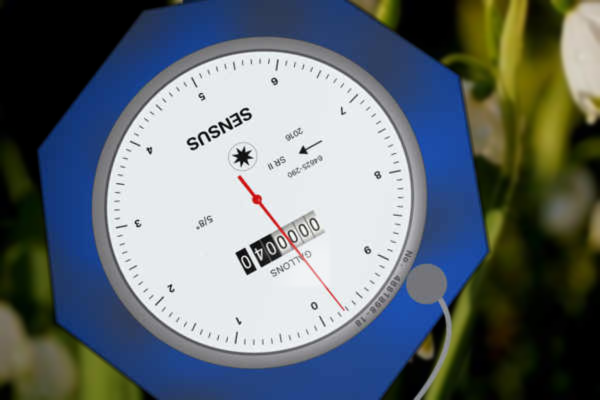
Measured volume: 39.7,gal
